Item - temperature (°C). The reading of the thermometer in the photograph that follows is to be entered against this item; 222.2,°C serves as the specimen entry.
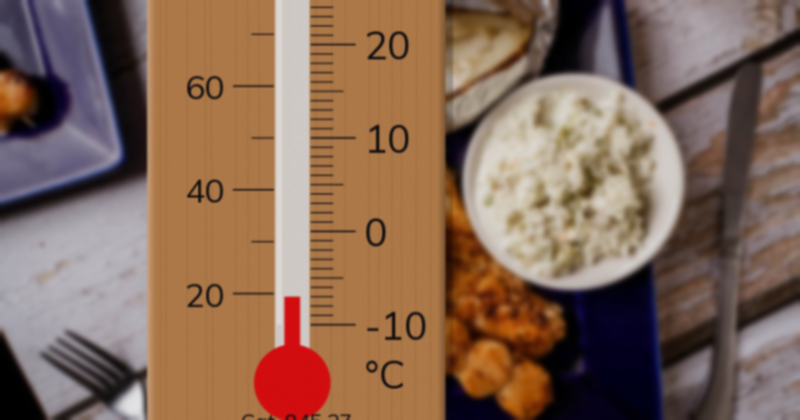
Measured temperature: -7,°C
